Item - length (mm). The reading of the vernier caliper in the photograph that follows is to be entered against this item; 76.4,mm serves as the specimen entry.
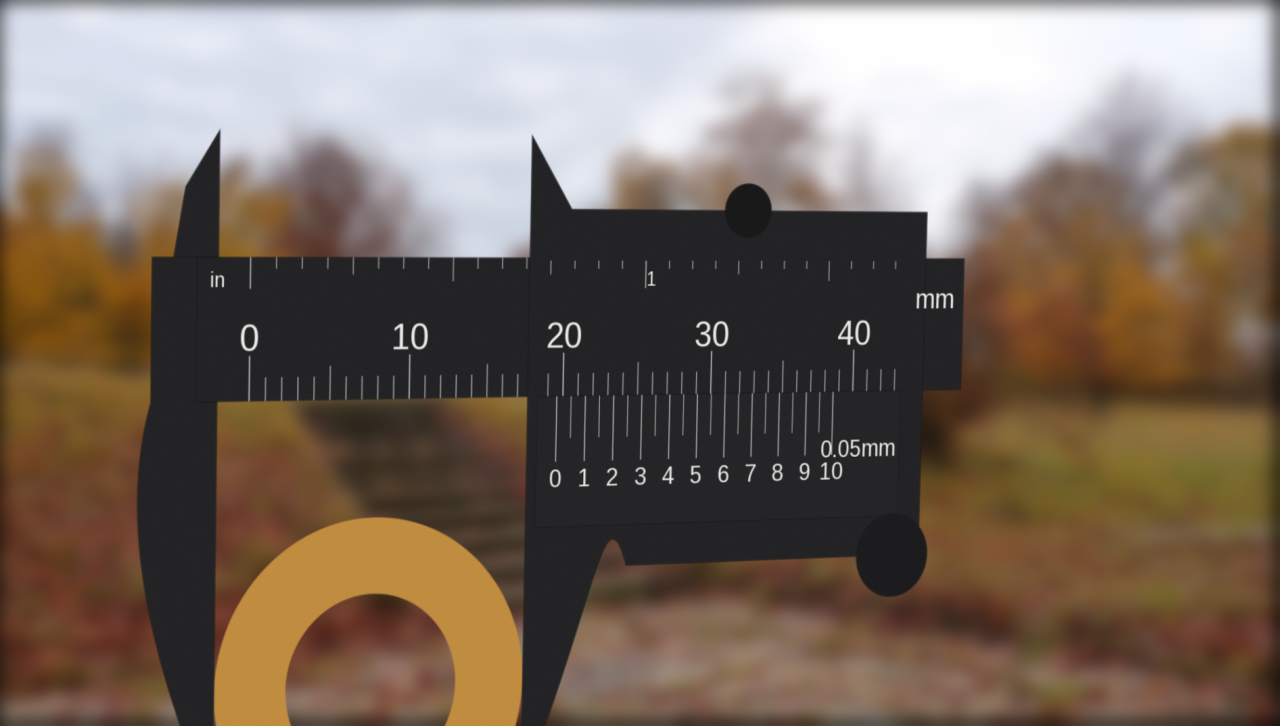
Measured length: 19.6,mm
